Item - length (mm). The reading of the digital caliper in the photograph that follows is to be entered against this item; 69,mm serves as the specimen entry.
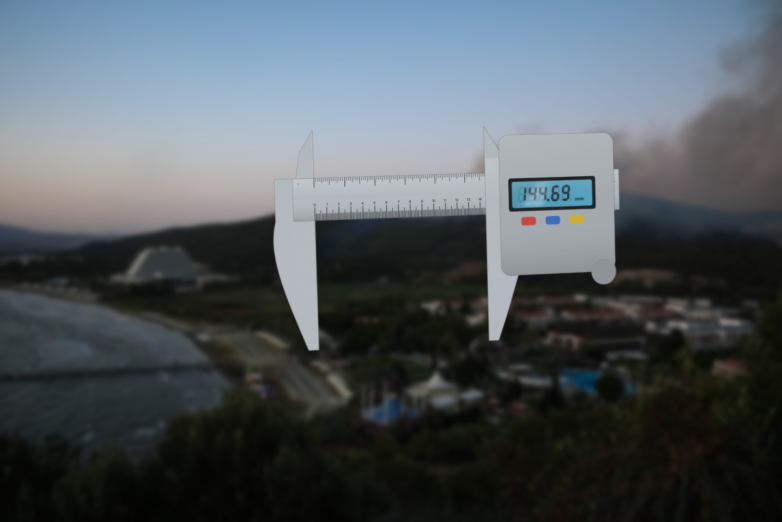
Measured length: 144.69,mm
